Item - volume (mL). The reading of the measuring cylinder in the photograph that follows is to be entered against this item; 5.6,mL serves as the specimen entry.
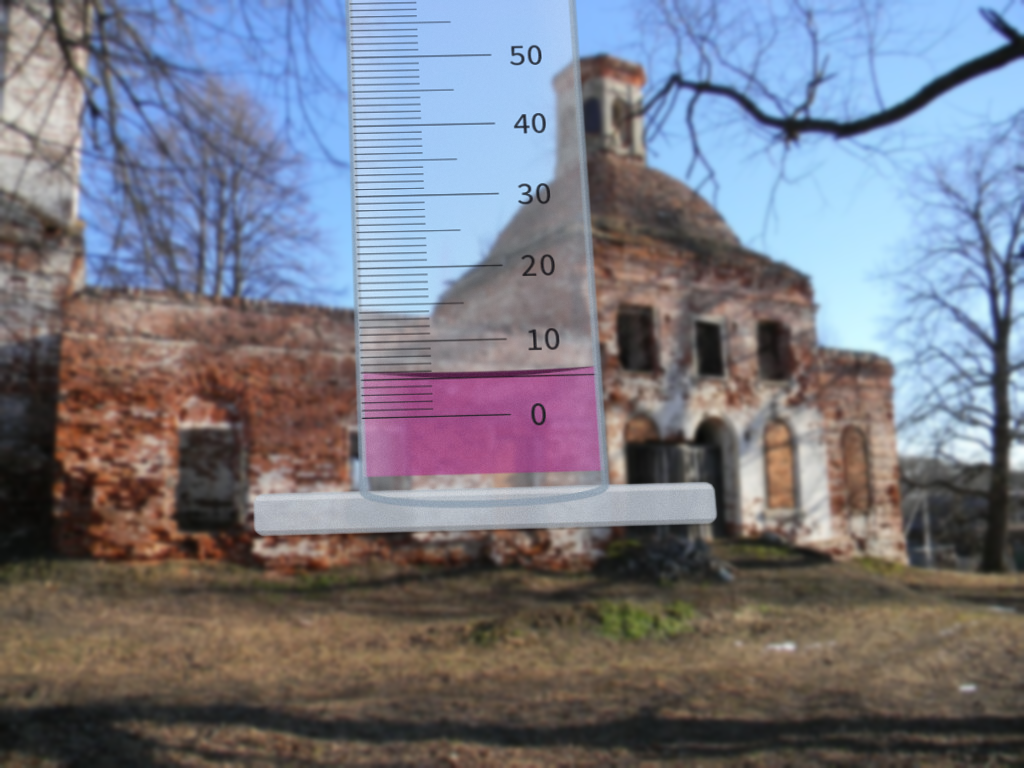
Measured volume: 5,mL
